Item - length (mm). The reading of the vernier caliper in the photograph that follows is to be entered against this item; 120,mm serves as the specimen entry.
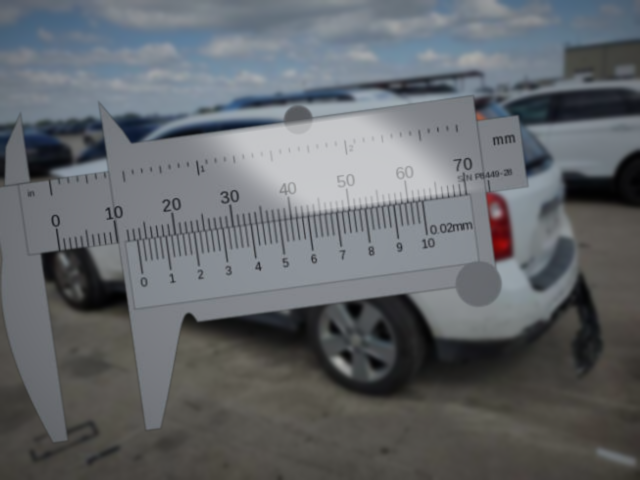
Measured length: 13.5,mm
